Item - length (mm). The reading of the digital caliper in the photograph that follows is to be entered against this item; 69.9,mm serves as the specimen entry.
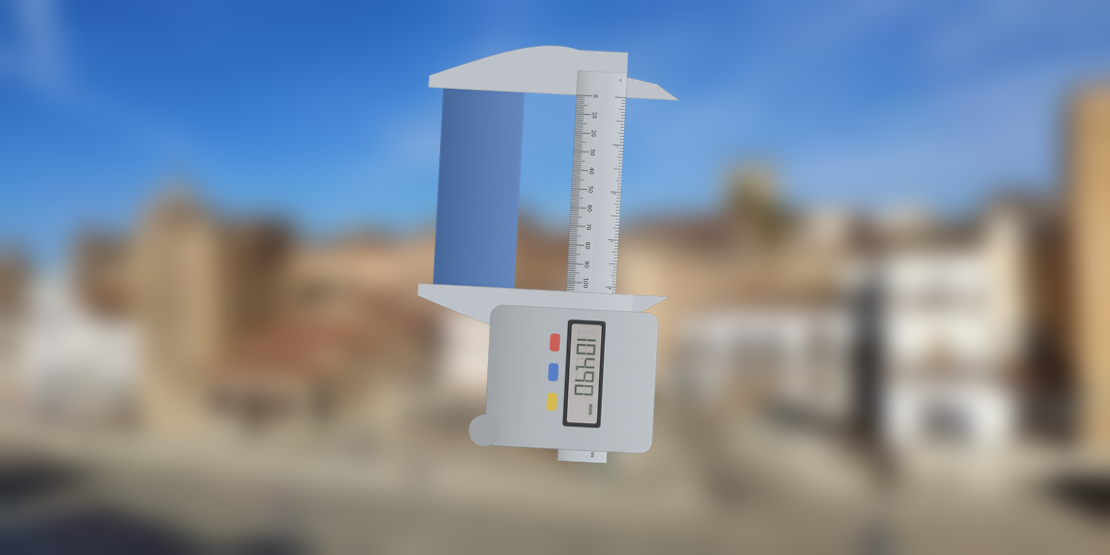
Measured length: 104.90,mm
